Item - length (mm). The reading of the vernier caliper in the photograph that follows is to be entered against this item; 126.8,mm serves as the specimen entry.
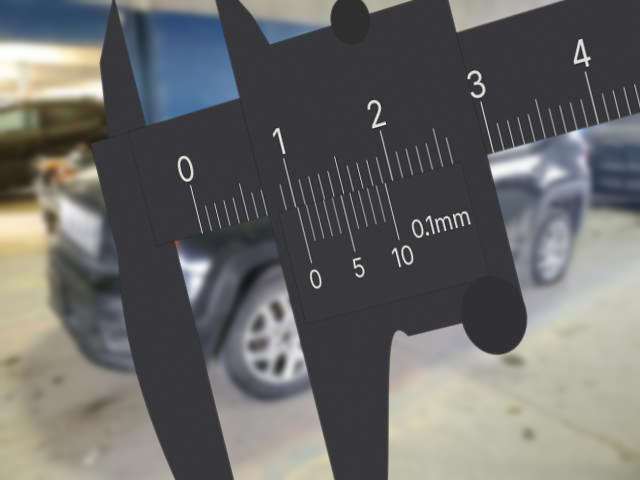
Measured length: 10.2,mm
